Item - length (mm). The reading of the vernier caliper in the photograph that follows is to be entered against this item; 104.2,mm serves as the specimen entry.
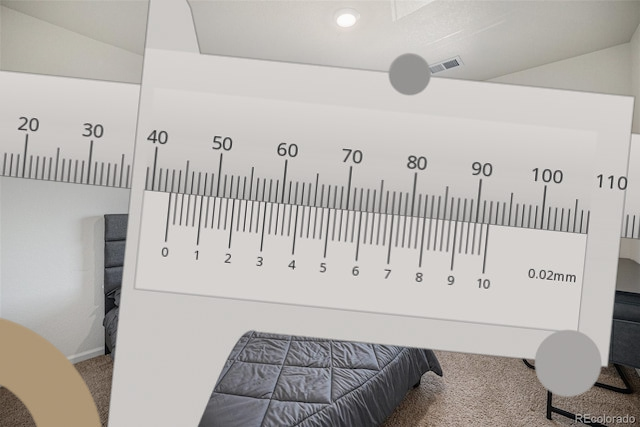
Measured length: 42.8,mm
